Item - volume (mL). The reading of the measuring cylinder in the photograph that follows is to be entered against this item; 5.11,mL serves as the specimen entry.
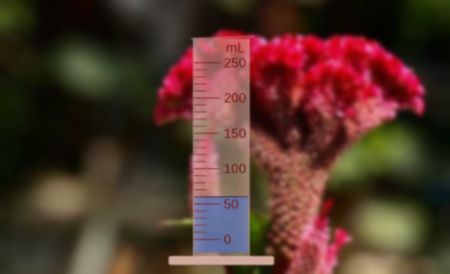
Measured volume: 60,mL
